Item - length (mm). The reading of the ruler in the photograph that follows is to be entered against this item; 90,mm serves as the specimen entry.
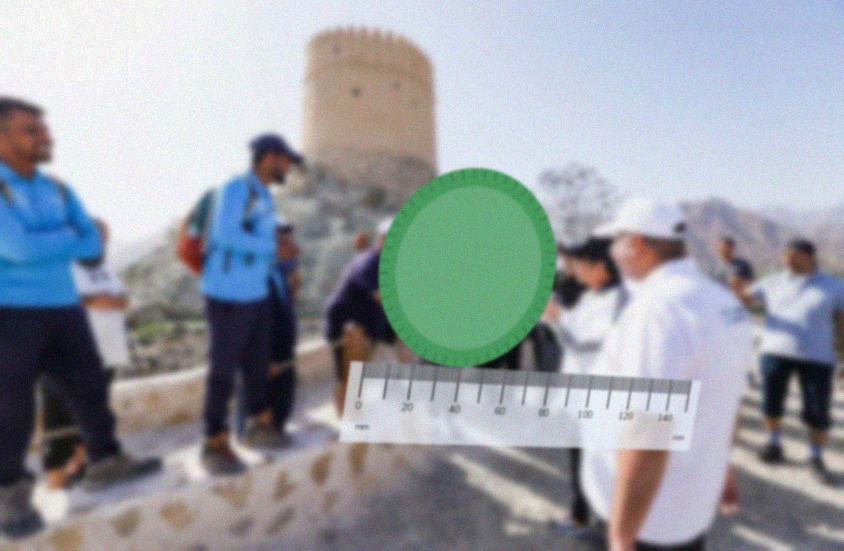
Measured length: 75,mm
